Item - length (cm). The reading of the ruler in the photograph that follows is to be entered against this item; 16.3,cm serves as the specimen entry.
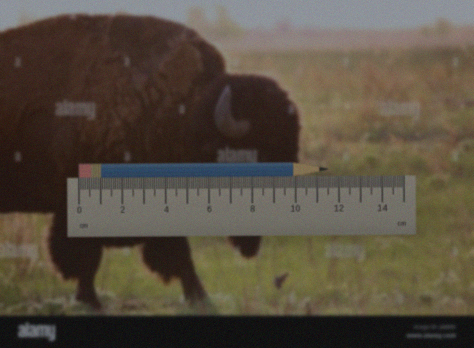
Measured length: 11.5,cm
